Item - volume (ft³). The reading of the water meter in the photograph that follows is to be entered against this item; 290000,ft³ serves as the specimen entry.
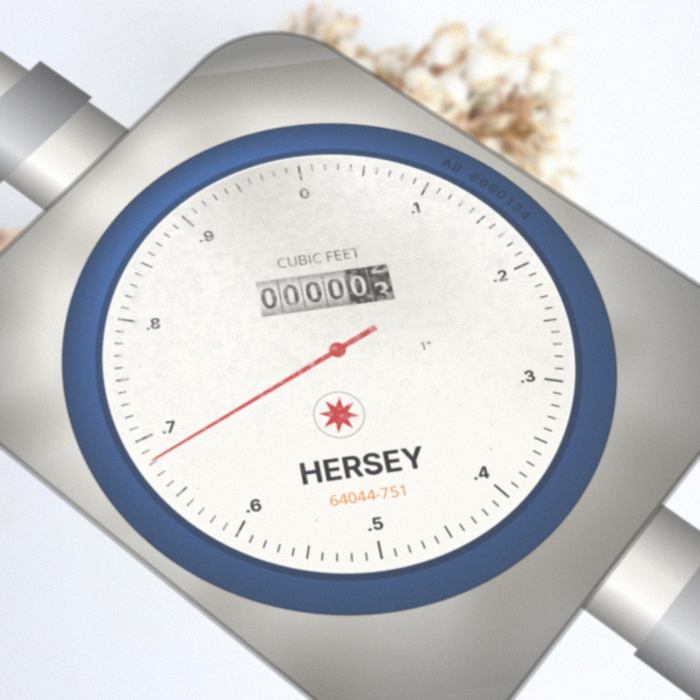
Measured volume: 2.68,ft³
